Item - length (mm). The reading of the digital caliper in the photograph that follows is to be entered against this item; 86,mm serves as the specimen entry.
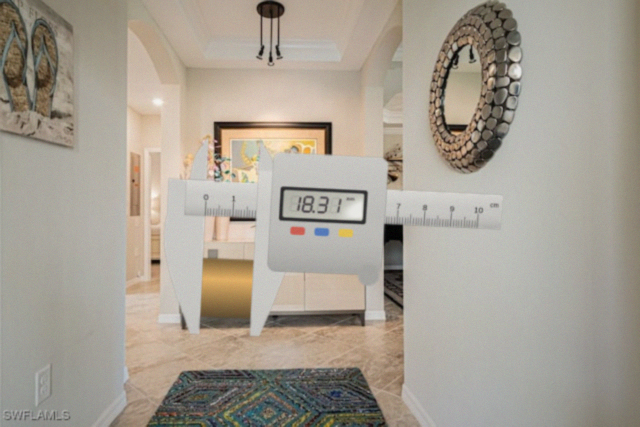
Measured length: 18.31,mm
